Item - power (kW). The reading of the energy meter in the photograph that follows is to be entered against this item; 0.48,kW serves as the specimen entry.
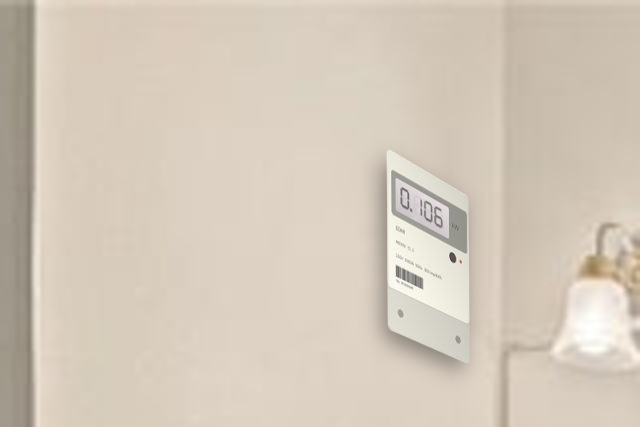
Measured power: 0.106,kW
